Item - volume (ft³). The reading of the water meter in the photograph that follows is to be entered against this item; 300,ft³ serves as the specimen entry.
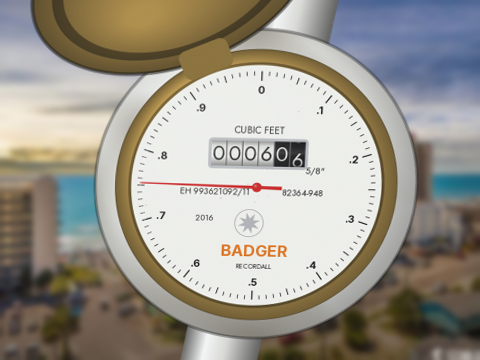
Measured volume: 605.75,ft³
